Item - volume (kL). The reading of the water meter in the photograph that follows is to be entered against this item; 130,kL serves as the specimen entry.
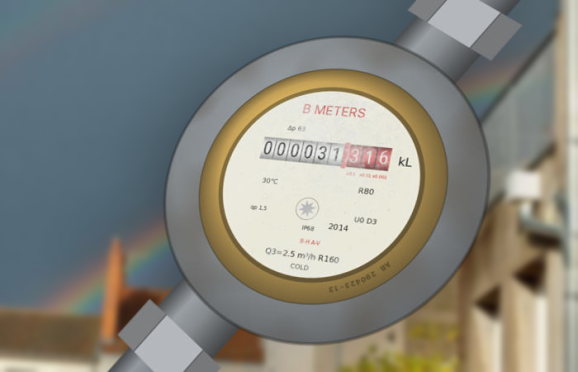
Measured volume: 31.316,kL
